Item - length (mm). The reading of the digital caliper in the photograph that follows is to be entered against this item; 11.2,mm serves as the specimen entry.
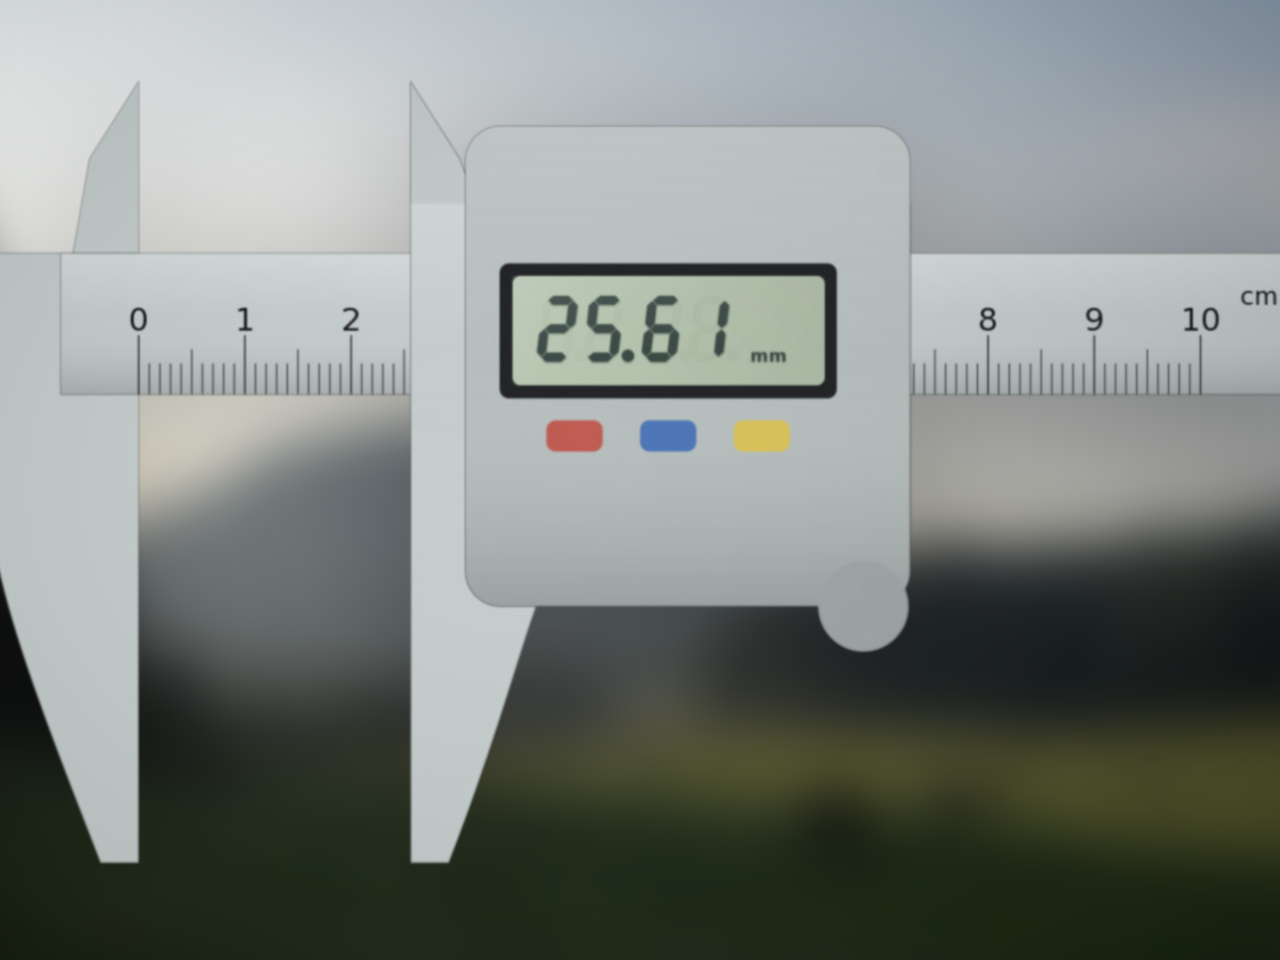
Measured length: 25.61,mm
